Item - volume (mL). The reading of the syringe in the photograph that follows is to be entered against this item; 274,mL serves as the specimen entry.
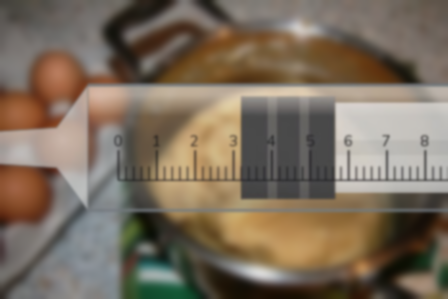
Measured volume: 3.2,mL
